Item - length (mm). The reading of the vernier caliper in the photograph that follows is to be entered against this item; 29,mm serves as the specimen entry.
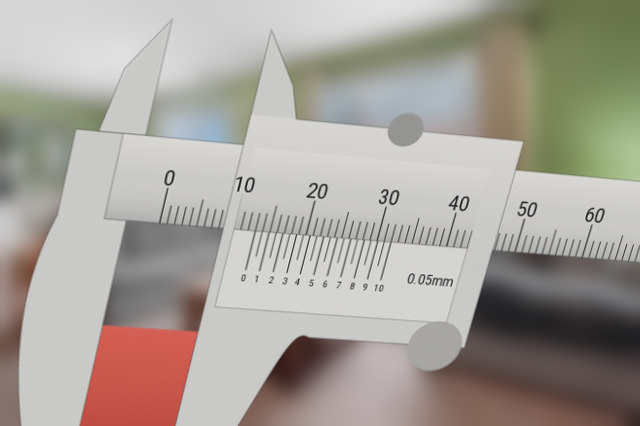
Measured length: 13.0,mm
